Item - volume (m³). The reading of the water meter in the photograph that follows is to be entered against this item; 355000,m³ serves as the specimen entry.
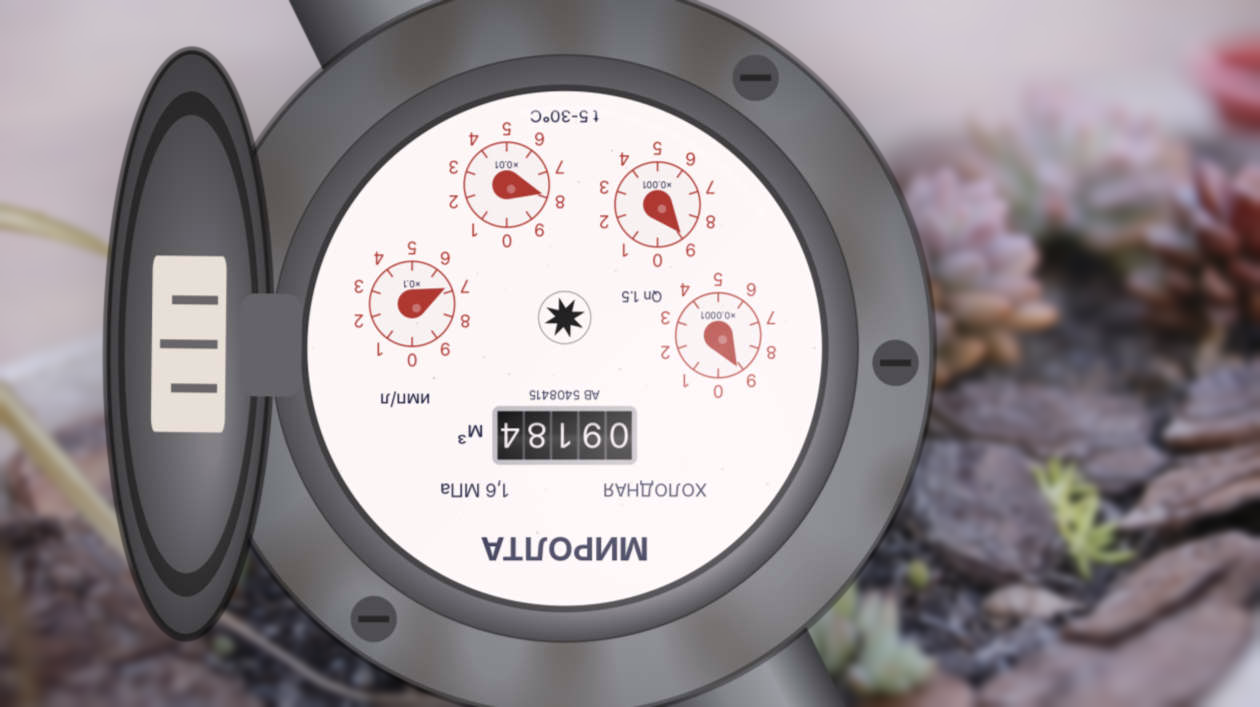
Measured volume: 9184.6789,m³
